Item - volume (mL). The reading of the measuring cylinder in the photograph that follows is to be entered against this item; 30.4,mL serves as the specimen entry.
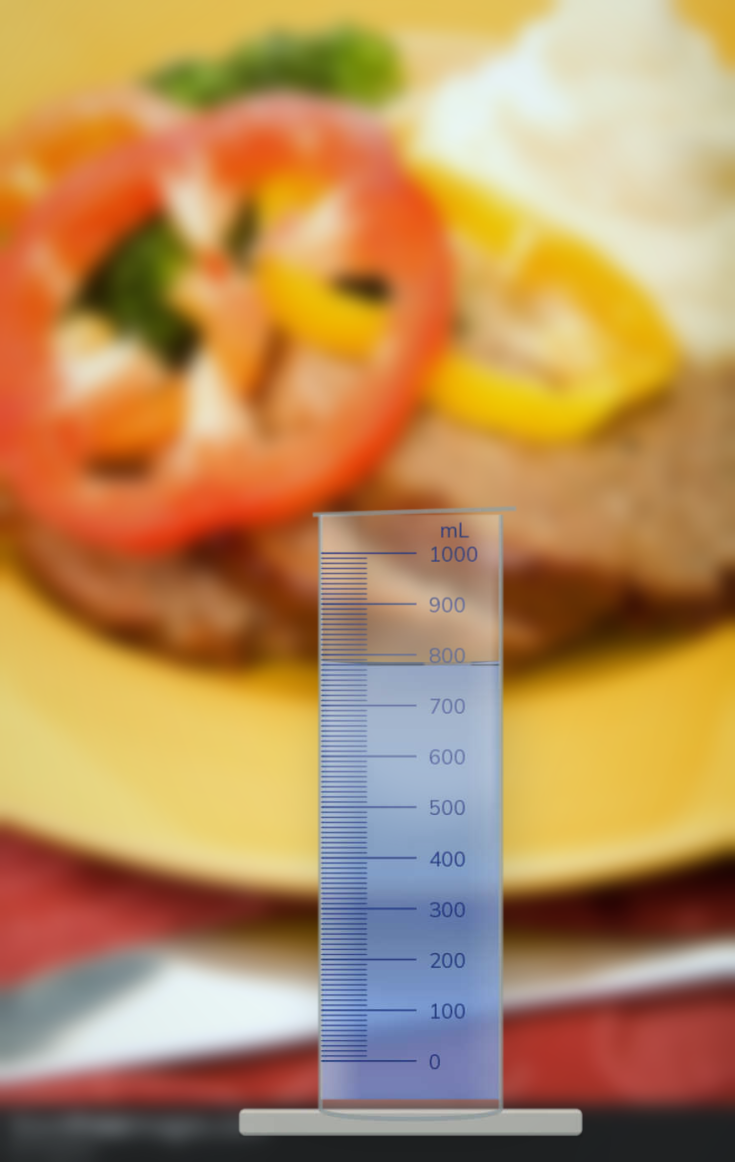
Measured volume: 780,mL
